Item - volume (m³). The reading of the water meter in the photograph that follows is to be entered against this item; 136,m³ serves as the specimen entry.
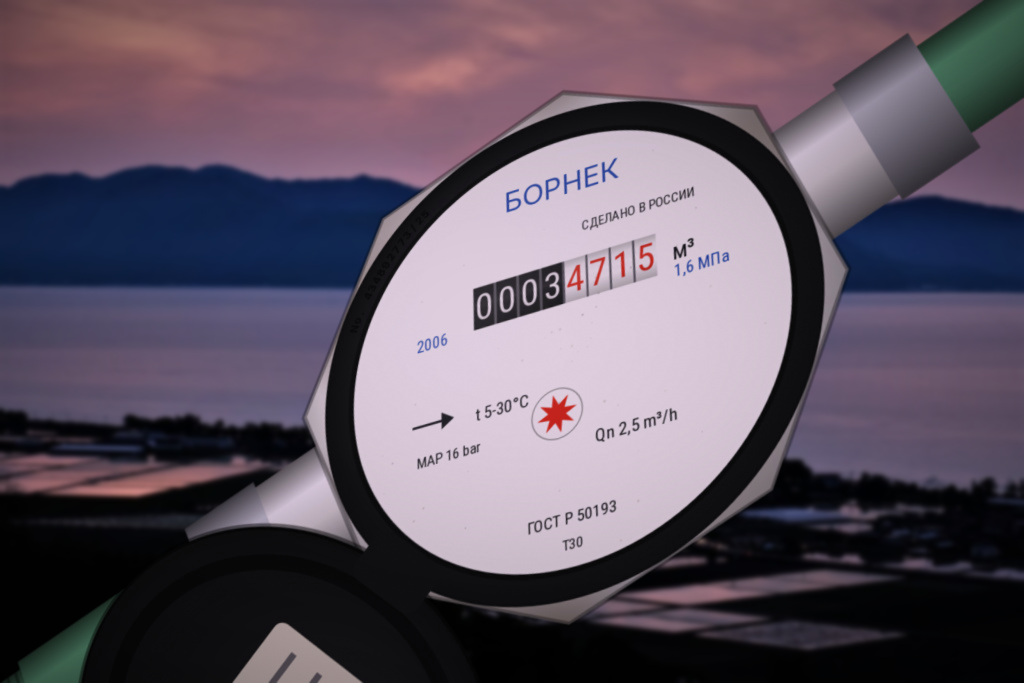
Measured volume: 3.4715,m³
